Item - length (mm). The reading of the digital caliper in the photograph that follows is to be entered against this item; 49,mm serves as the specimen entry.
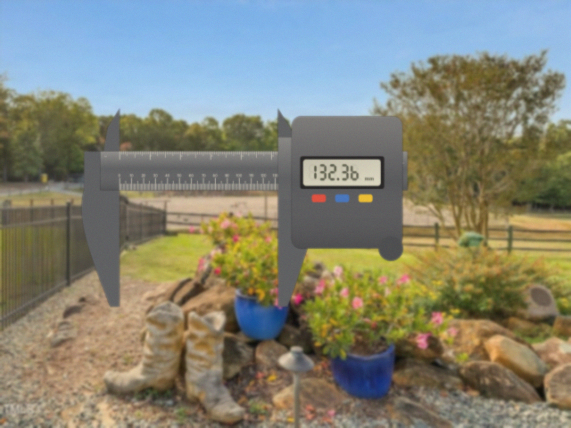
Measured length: 132.36,mm
